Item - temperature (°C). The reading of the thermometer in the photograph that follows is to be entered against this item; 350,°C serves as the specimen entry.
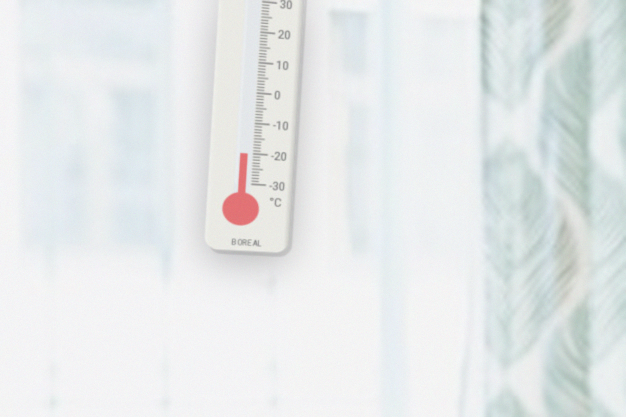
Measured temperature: -20,°C
